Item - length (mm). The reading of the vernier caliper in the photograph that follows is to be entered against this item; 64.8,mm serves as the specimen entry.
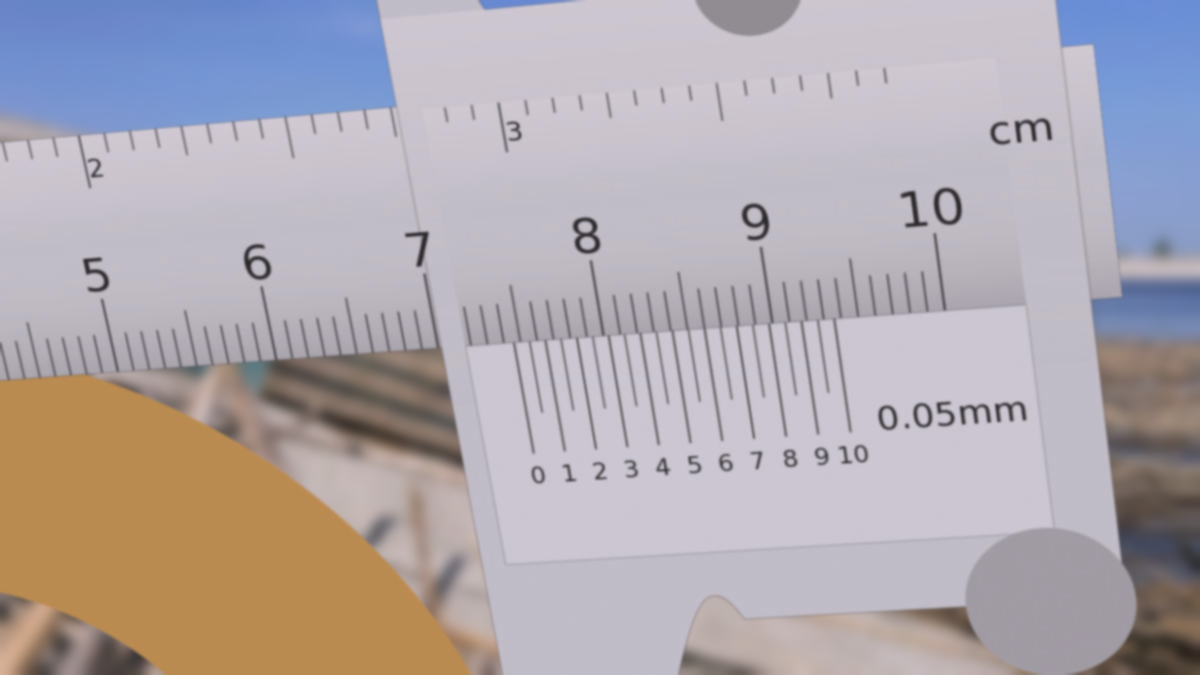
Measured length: 74.6,mm
